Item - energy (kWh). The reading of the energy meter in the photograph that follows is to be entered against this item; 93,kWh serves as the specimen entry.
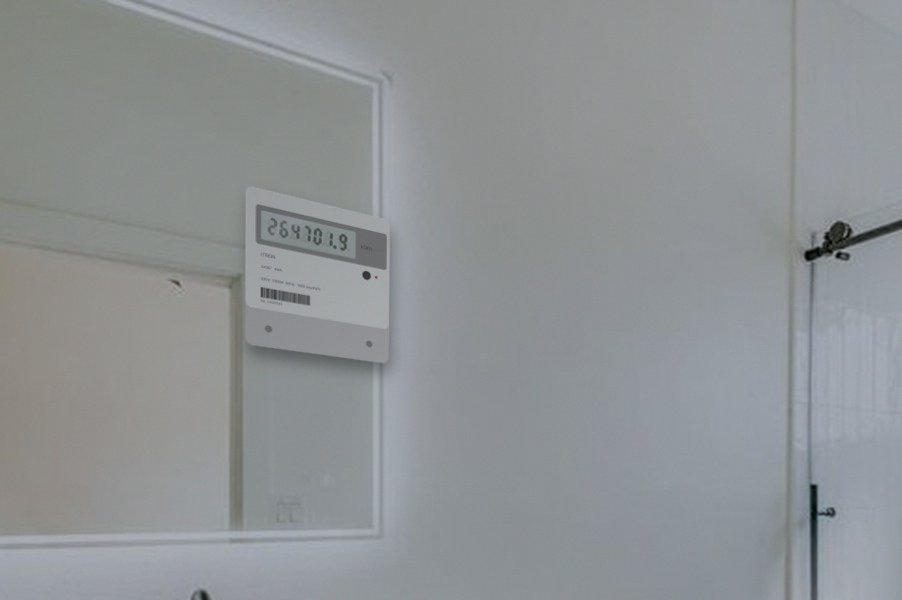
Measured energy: 264701.9,kWh
